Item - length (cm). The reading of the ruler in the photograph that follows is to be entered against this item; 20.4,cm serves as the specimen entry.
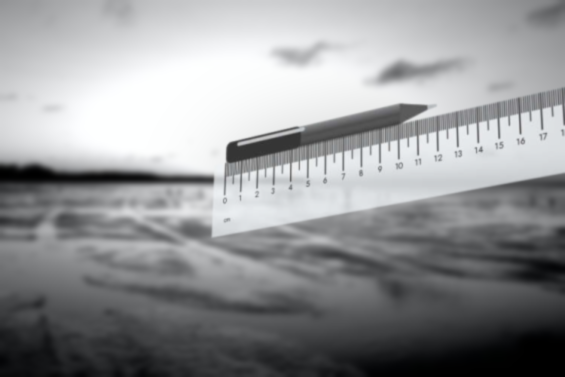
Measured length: 12,cm
